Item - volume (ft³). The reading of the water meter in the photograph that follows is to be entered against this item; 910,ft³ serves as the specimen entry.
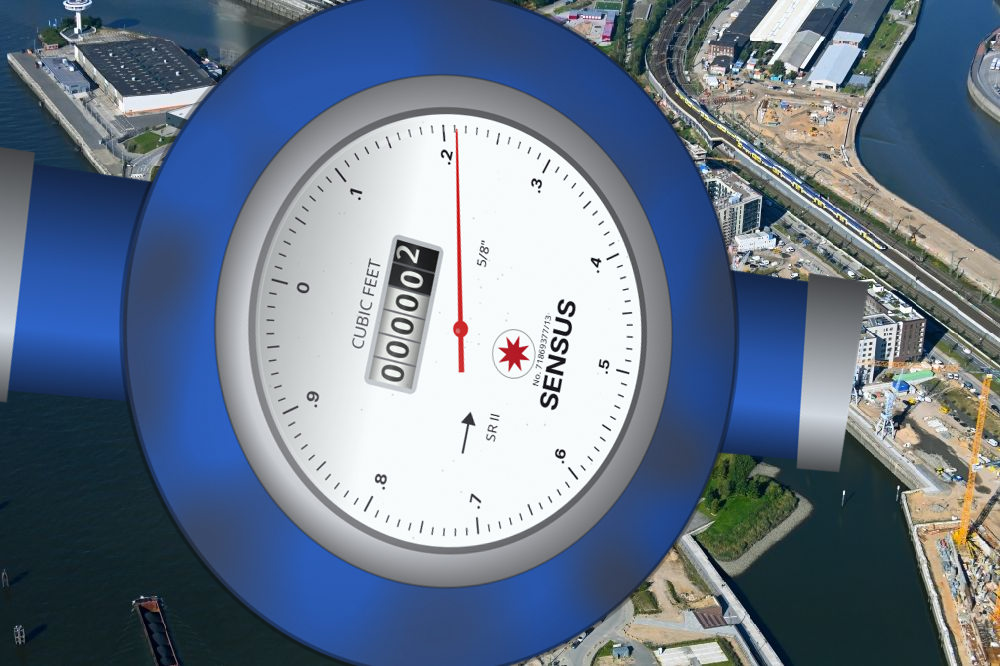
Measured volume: 2.21,ft³
